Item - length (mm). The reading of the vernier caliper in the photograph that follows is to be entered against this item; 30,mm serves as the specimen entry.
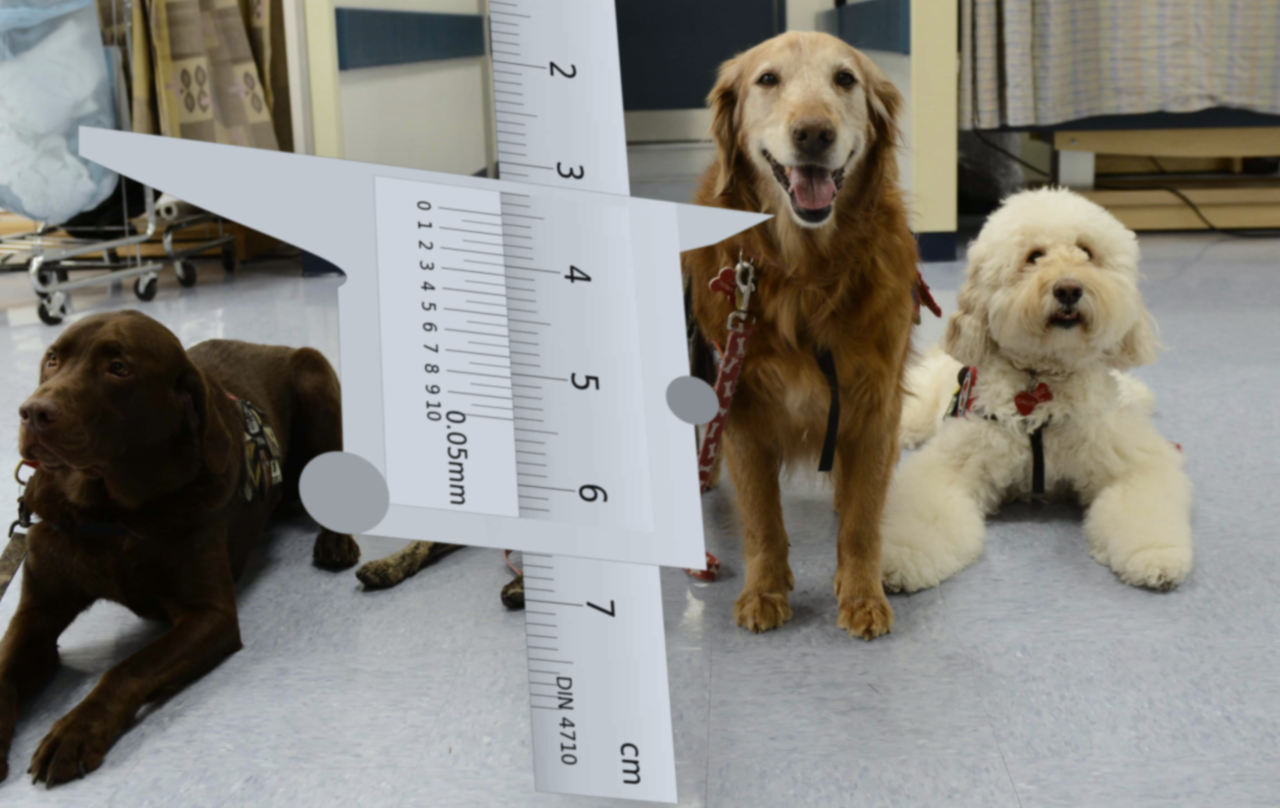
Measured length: 35.2,mm
